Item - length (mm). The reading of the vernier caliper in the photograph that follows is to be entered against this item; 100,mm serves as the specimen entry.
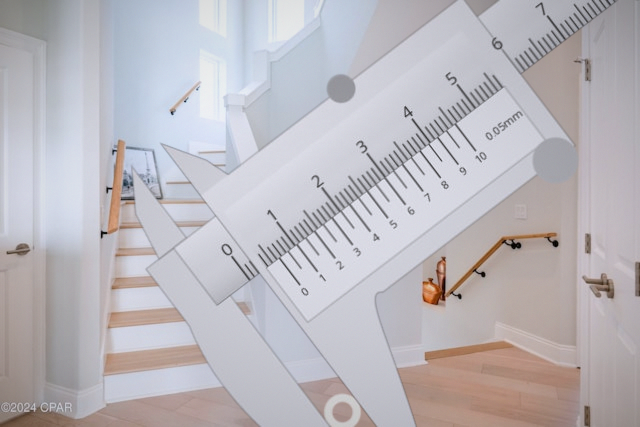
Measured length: 6.5,mm
